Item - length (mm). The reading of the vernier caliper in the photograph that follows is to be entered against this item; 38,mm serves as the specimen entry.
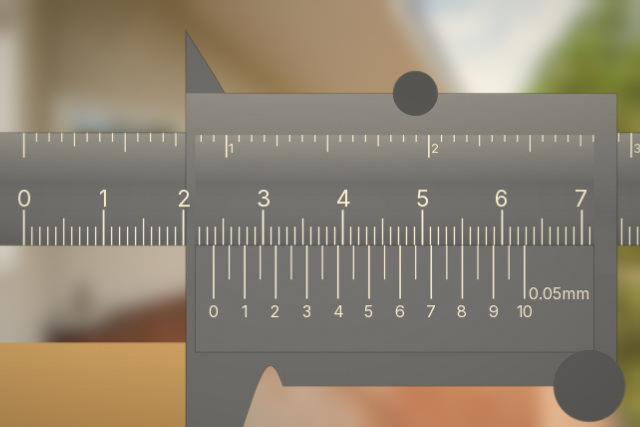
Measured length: 23.8,mm
